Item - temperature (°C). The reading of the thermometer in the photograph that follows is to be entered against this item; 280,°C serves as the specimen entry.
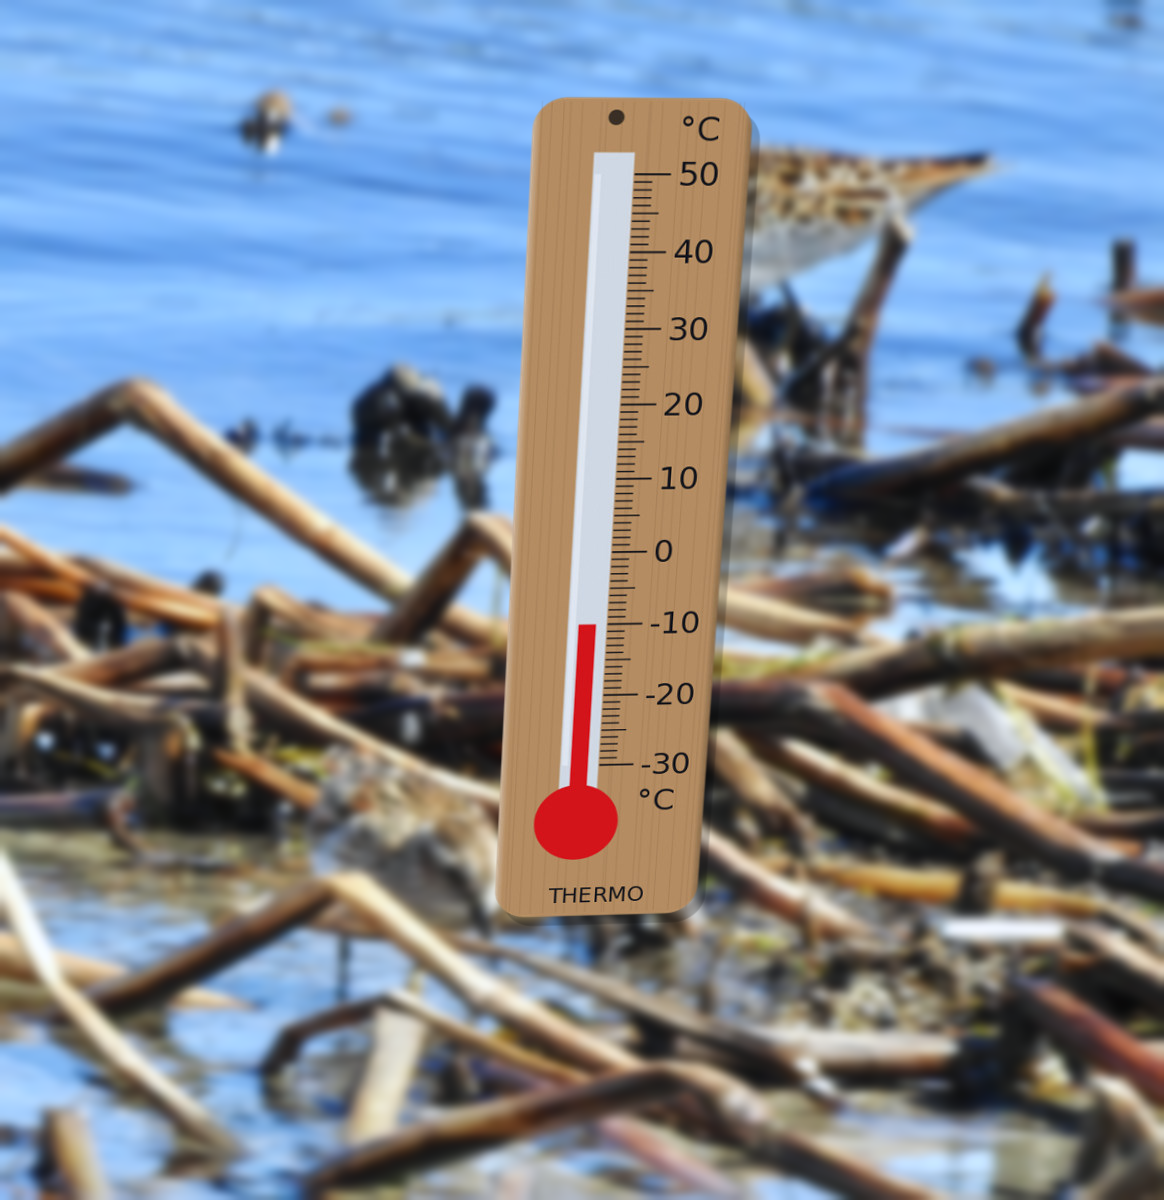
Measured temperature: -10,°C
